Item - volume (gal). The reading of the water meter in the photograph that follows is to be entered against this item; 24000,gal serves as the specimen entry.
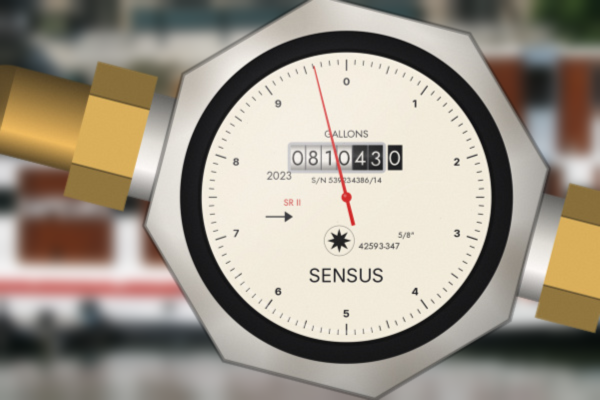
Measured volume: 810429.6,gal
